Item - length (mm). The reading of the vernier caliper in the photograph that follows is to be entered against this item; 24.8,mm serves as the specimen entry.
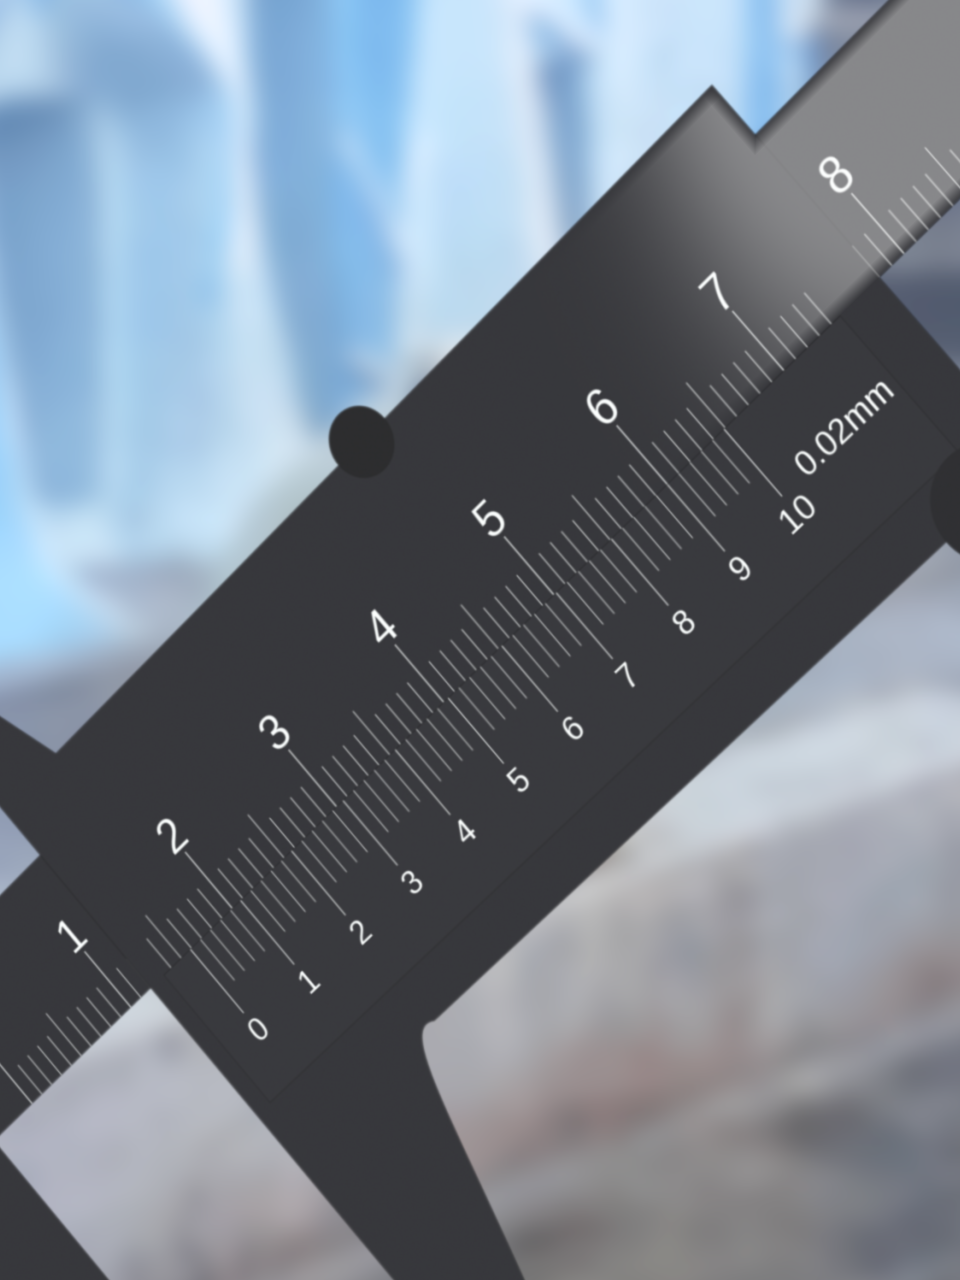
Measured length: 15.9,mm
